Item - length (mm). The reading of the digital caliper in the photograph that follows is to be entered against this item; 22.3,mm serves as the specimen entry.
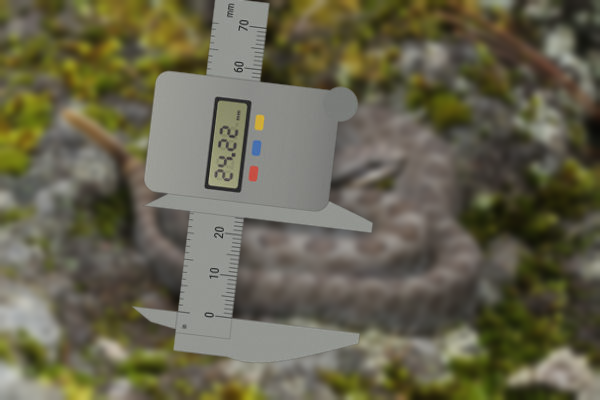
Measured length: 24.22,mm
